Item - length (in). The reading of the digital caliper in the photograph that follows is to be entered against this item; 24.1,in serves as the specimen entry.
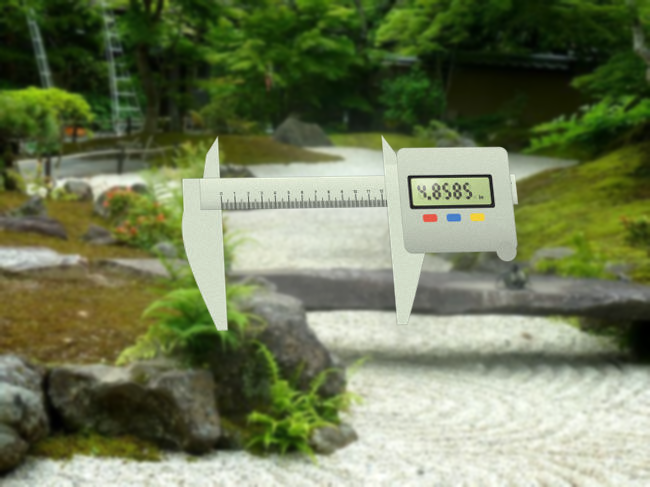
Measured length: 4.8585,in
